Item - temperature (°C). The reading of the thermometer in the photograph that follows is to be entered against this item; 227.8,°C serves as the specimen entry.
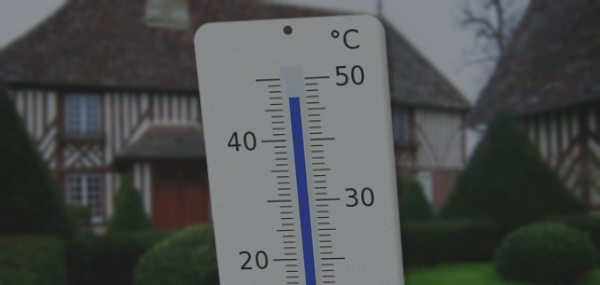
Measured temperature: 47,°C
